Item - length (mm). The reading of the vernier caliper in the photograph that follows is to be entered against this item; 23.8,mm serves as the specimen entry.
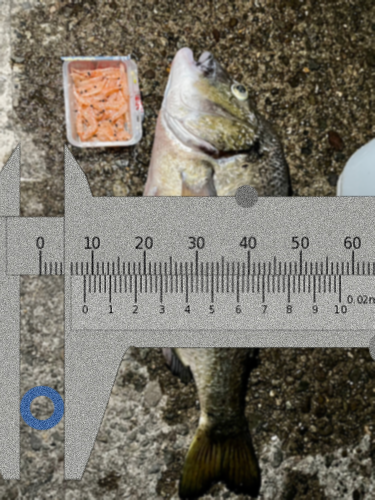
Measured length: 8.5,mm
